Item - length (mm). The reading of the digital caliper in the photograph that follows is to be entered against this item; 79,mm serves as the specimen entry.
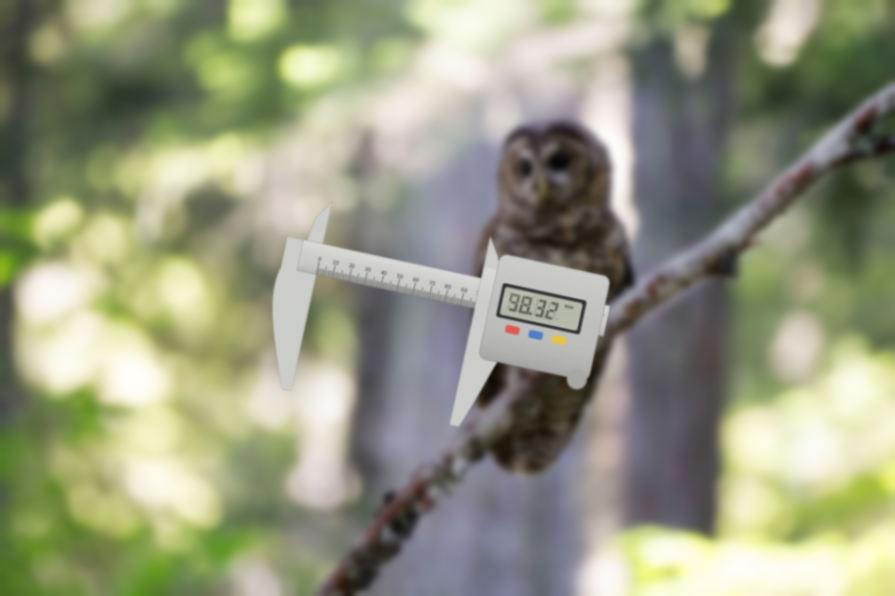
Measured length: 98.32,mm
